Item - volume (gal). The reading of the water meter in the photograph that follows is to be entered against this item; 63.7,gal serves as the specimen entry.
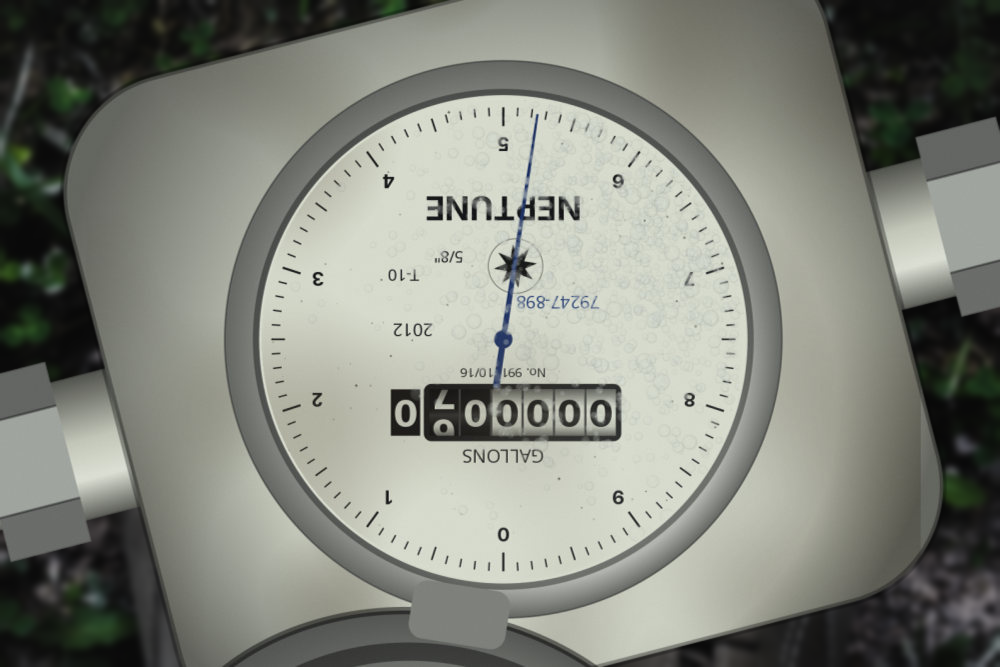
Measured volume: 65.2,gal
